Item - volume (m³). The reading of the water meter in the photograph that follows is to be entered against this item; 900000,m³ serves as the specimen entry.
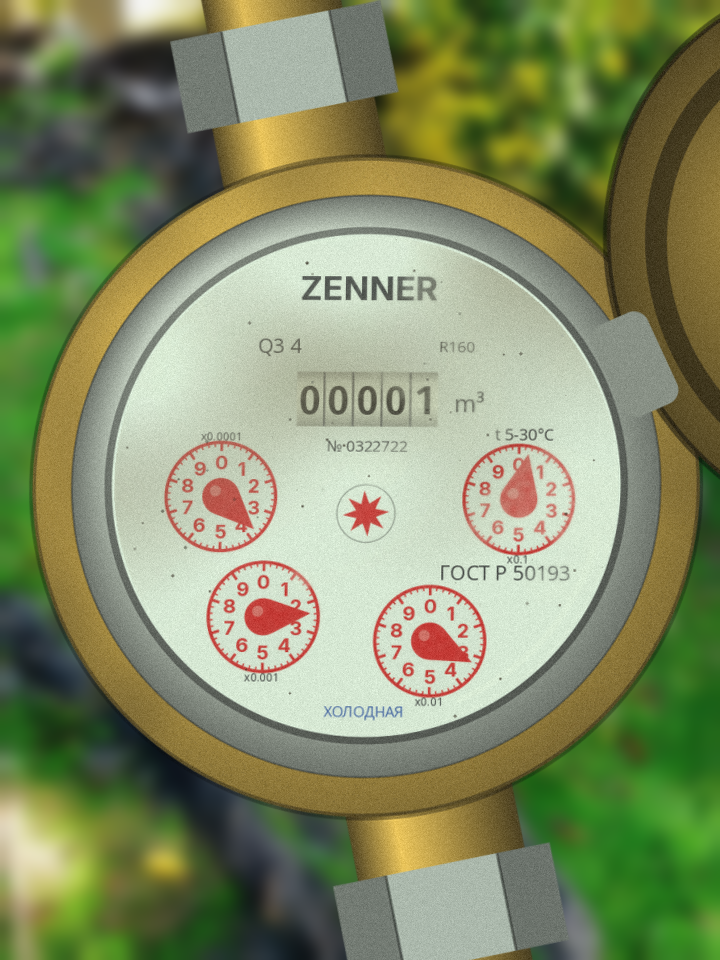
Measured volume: 1.0323,m³
